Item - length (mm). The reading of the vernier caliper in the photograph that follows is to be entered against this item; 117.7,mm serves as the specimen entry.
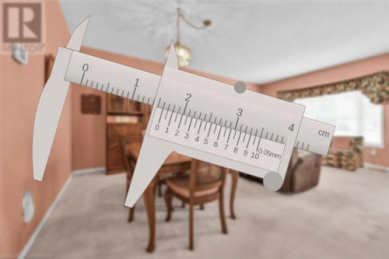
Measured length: 16.0,mm
